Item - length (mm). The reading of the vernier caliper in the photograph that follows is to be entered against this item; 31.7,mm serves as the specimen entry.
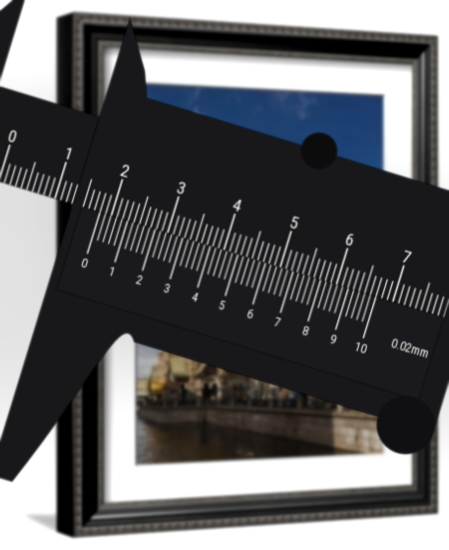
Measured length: 18.0,mm
